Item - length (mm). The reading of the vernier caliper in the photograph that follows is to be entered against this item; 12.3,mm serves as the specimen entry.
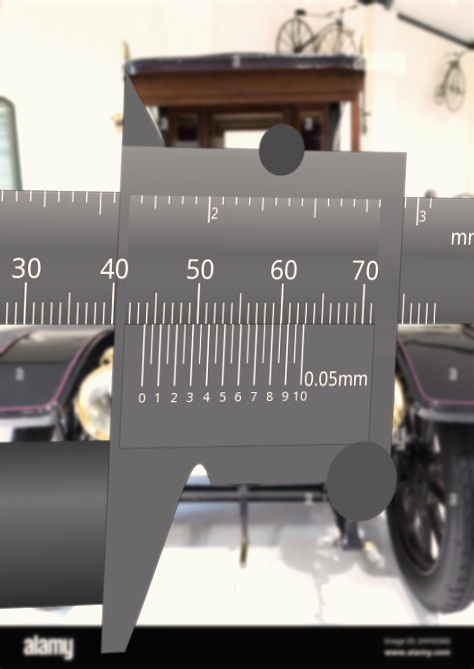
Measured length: 43.8,mm
